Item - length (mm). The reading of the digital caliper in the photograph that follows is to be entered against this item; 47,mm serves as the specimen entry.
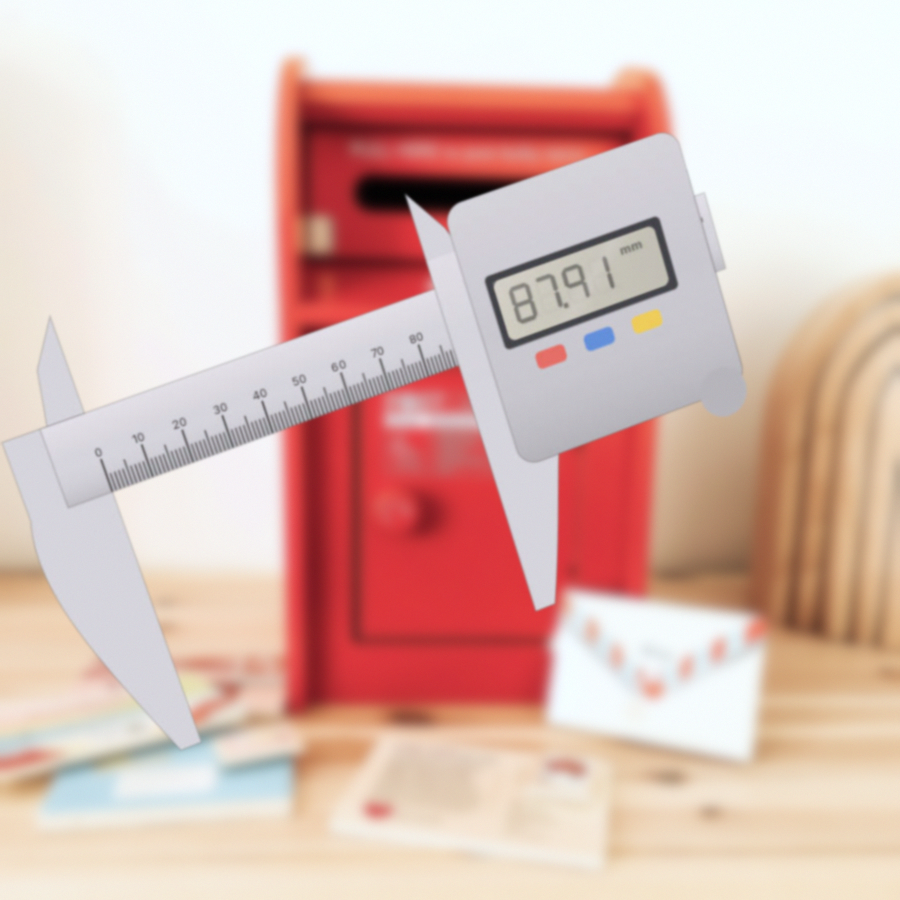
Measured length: 87.91,mm
